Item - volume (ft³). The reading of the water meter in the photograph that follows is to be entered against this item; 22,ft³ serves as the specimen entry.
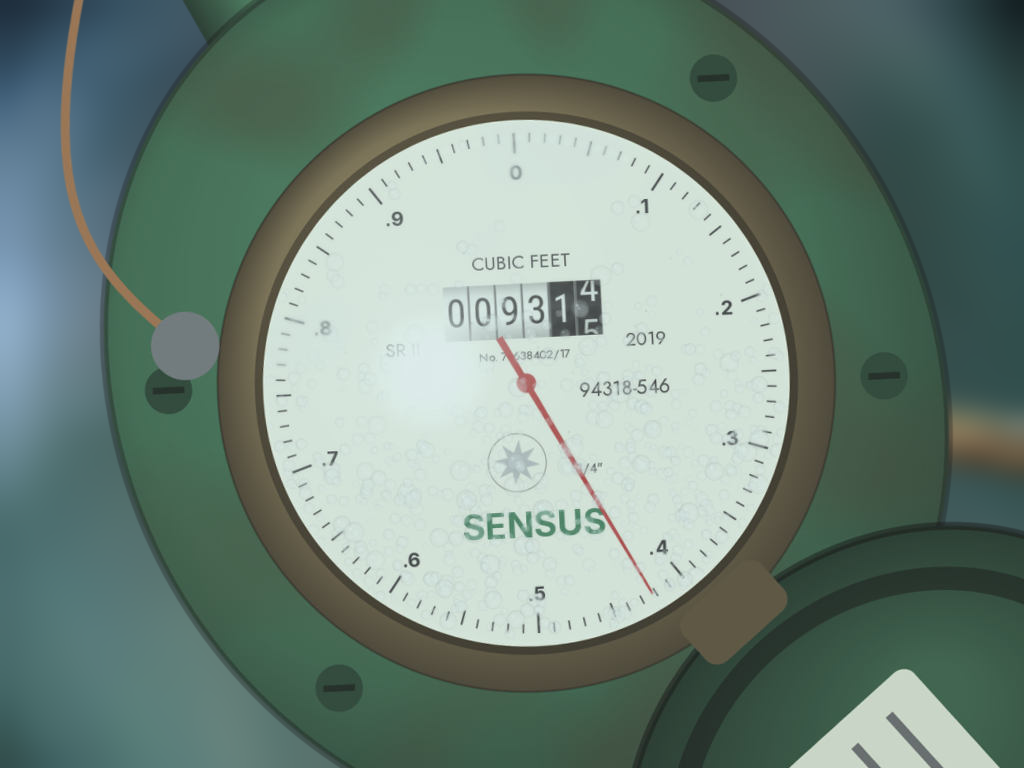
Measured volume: 9314.42,ft³
